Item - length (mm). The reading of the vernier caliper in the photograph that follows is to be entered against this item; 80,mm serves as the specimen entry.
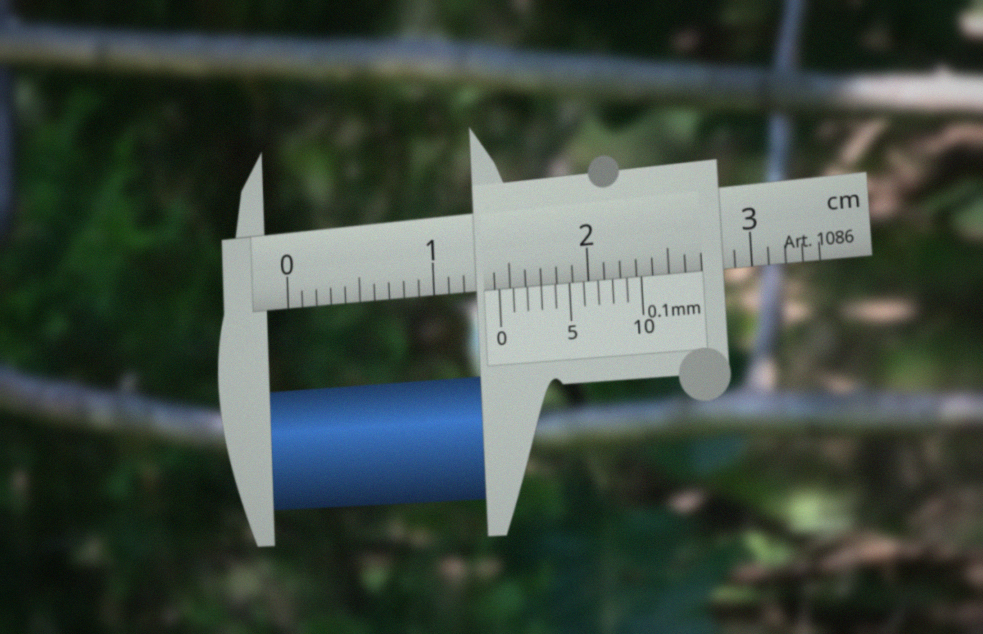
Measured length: 14.3,mm
